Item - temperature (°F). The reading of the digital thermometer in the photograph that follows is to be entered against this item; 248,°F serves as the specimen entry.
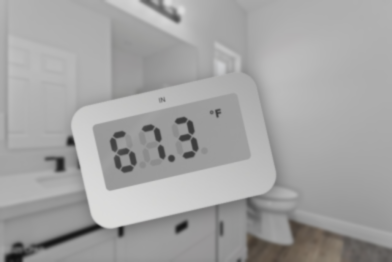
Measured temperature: 67.3,°F
